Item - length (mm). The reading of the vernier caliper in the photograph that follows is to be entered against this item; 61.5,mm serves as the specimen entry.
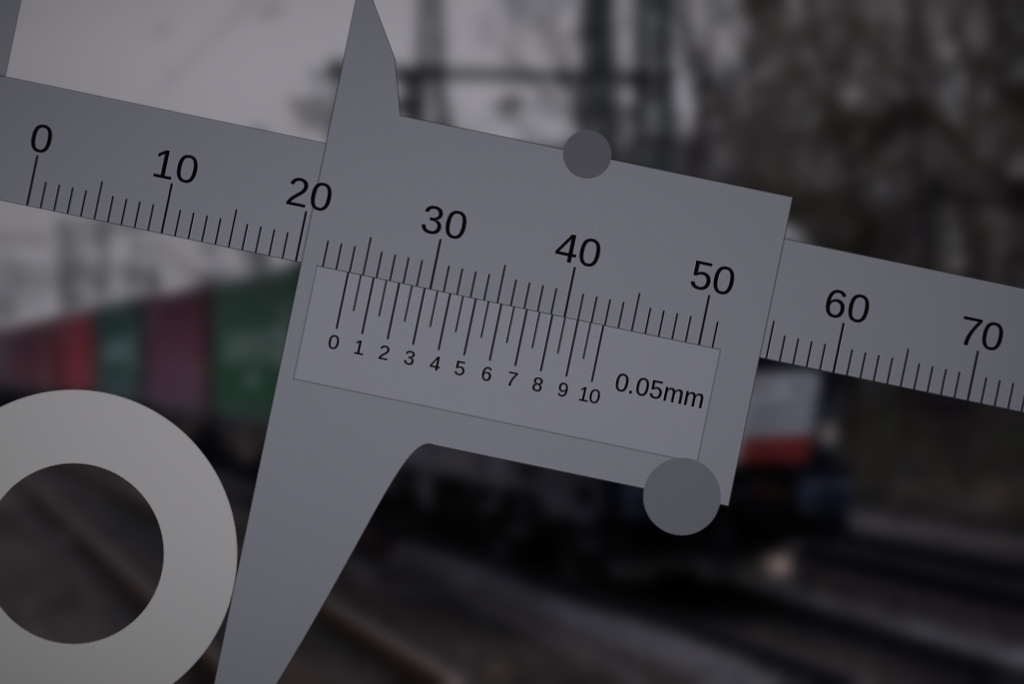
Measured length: 23.9,mm
